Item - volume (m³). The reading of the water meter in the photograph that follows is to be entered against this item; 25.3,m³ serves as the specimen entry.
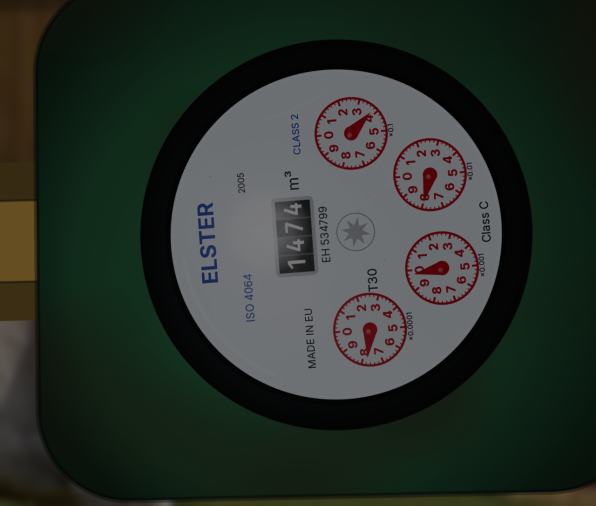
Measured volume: 1474.3797,m³
